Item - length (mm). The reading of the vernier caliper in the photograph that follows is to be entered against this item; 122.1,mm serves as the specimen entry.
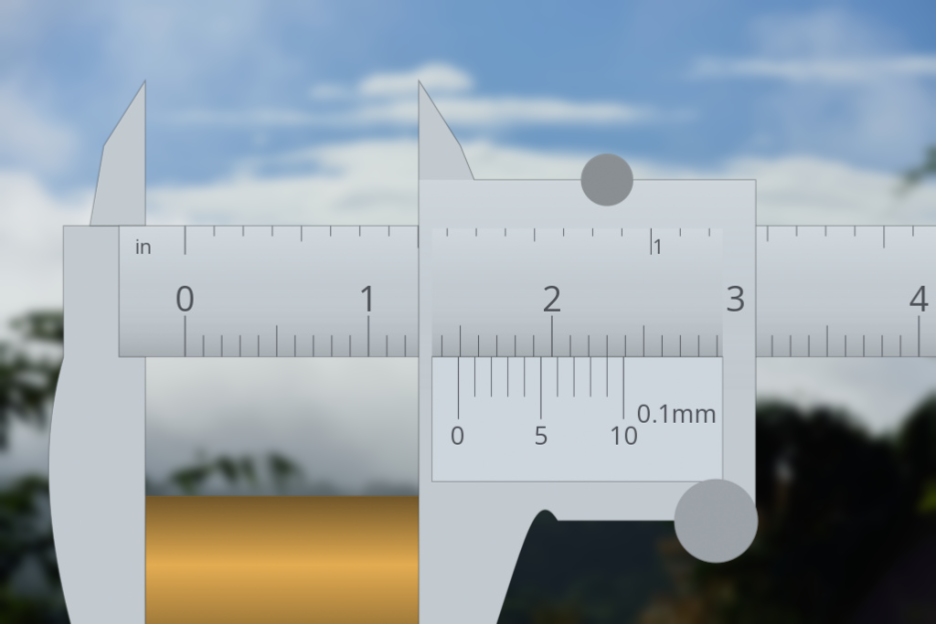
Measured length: 14.9,mm
